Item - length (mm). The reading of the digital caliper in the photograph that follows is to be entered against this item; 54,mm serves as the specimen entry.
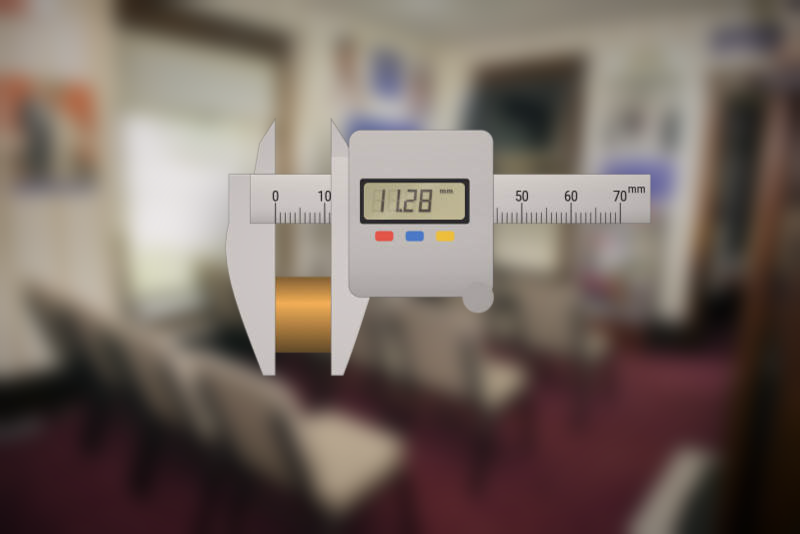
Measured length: 11.28,mm
